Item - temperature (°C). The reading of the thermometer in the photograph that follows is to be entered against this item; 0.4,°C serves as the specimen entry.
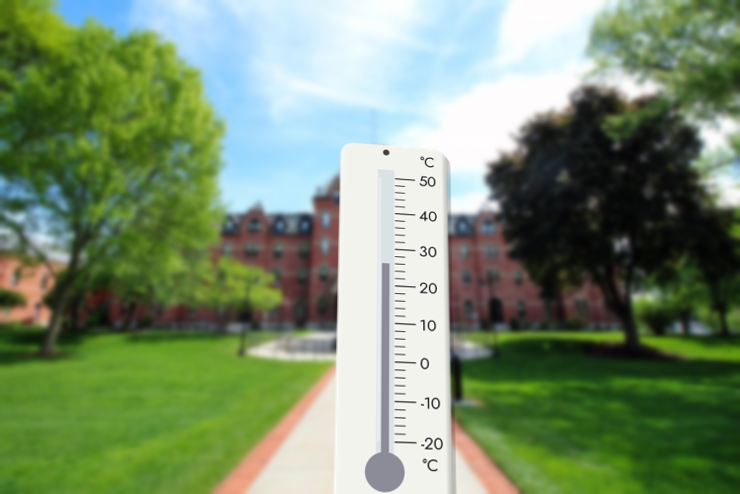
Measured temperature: 26,°C
